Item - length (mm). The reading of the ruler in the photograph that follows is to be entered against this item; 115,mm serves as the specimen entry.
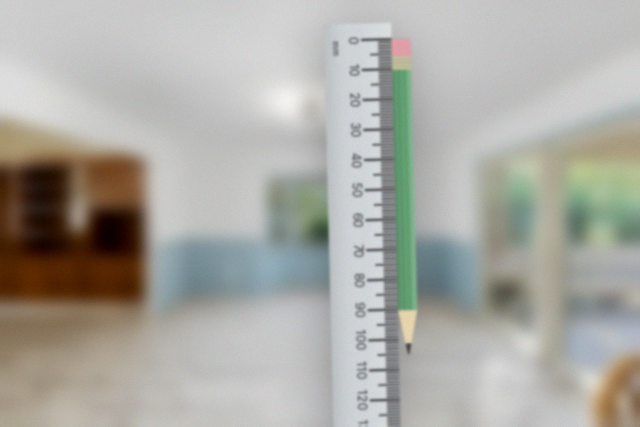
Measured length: 105,mm
